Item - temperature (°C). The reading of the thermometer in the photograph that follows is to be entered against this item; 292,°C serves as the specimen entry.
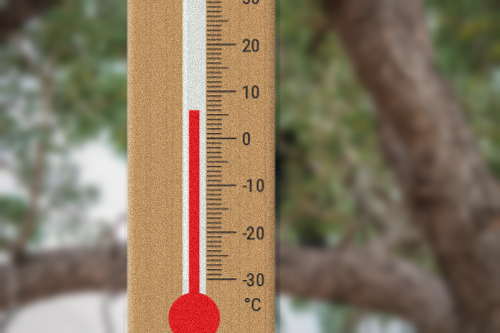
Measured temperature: 6,°C
